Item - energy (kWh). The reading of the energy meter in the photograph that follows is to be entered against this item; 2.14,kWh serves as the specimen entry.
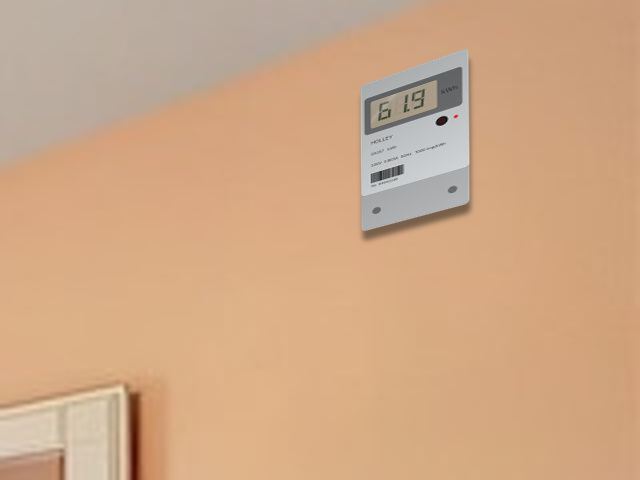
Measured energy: 61.9,kWh
